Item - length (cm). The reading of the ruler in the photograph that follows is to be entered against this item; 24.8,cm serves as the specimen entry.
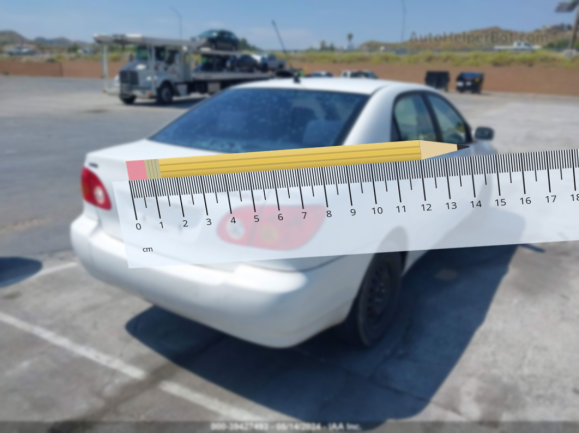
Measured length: 14,cm
